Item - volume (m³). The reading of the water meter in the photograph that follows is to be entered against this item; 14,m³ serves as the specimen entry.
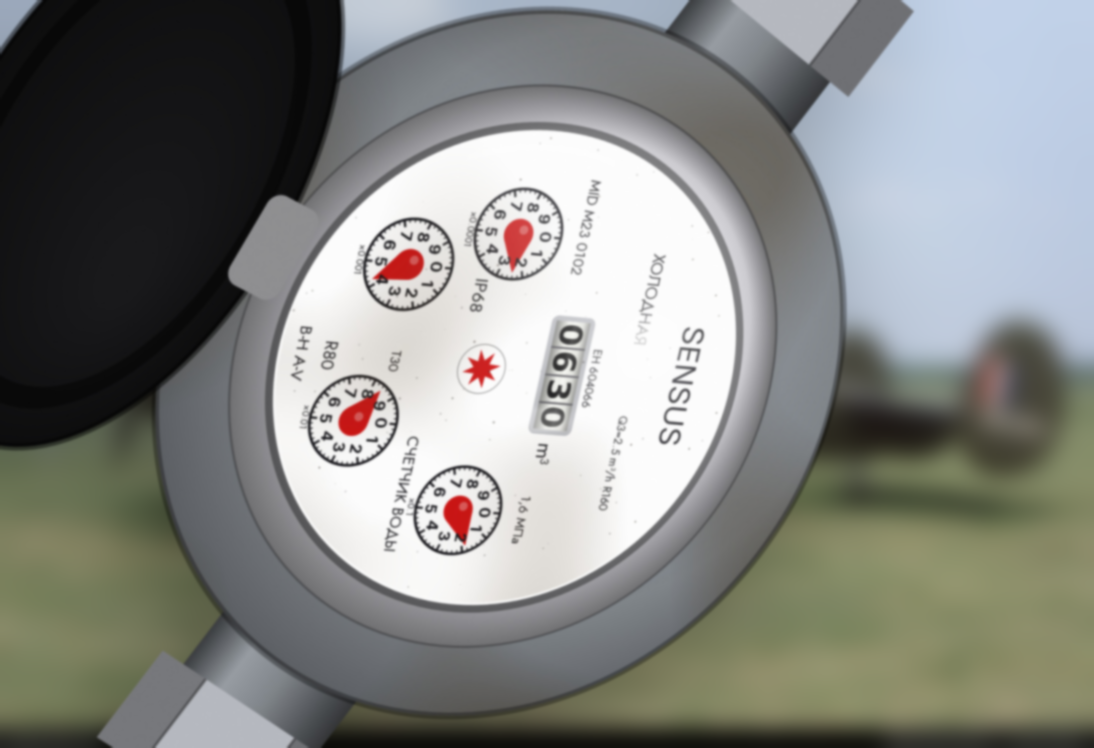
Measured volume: 630.1842,m³
